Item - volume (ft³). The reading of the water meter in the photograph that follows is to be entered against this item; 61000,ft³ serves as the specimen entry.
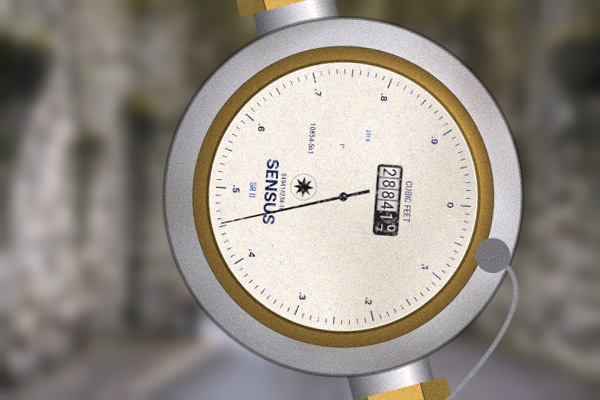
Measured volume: 288416.45,ft³
